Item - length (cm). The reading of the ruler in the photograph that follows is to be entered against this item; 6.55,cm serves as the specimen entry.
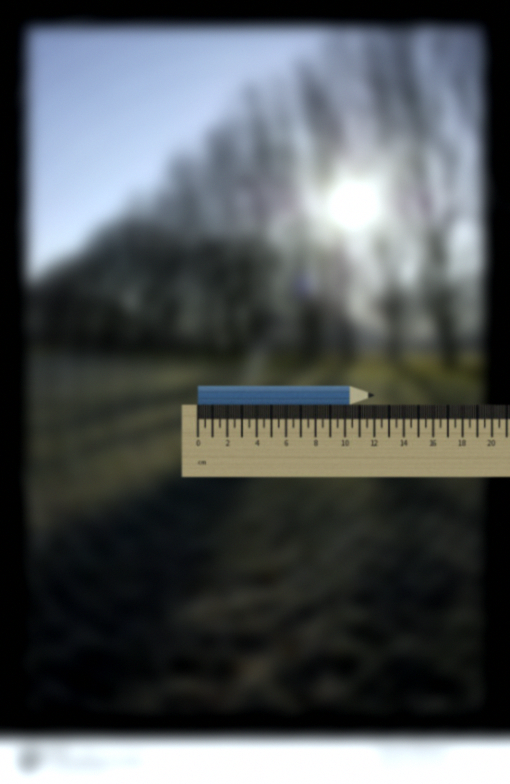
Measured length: 12,cm
